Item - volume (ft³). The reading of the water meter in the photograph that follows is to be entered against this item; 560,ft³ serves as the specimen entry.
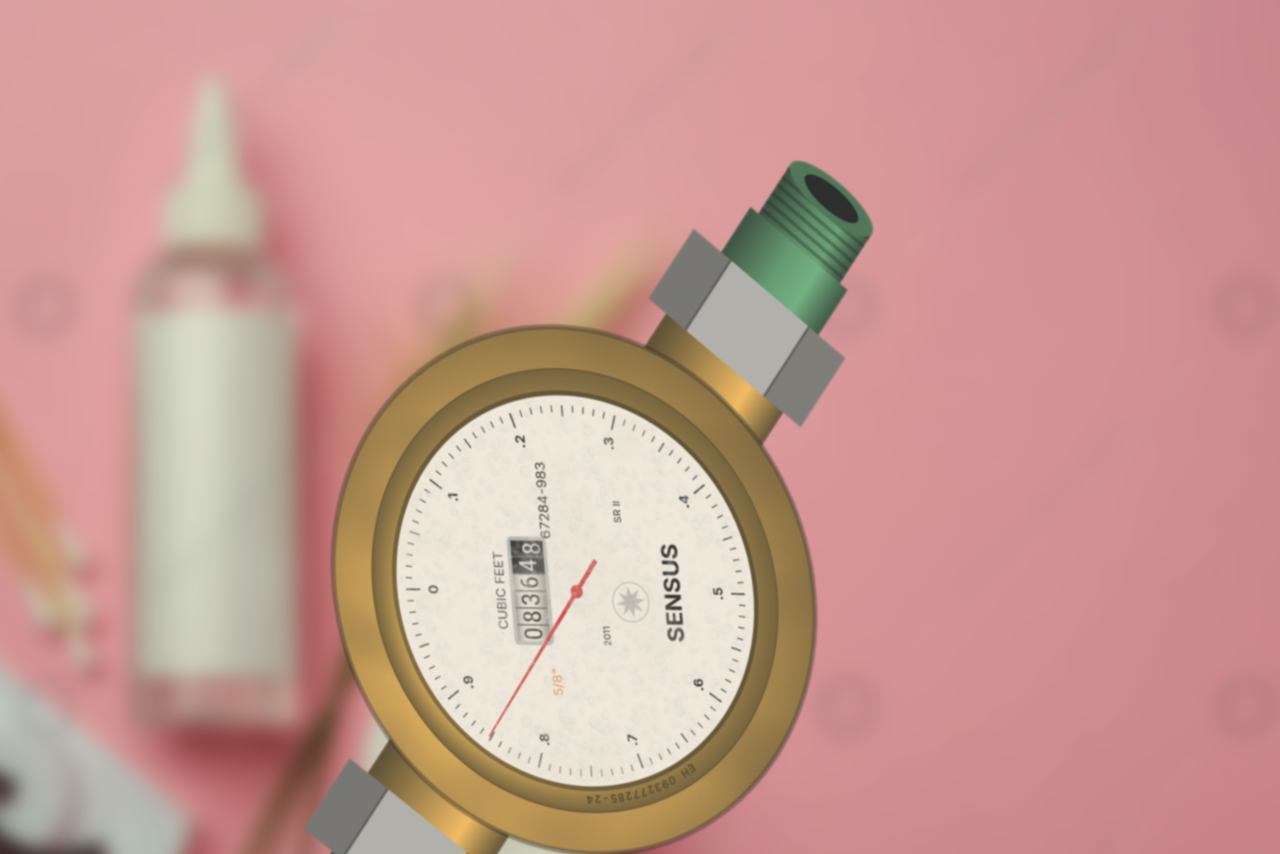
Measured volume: 83647.85,ft³
